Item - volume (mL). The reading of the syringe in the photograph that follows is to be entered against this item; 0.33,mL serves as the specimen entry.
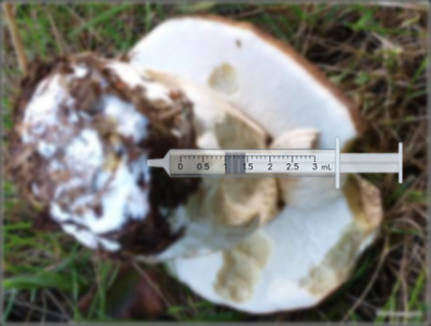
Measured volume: 1,mL
